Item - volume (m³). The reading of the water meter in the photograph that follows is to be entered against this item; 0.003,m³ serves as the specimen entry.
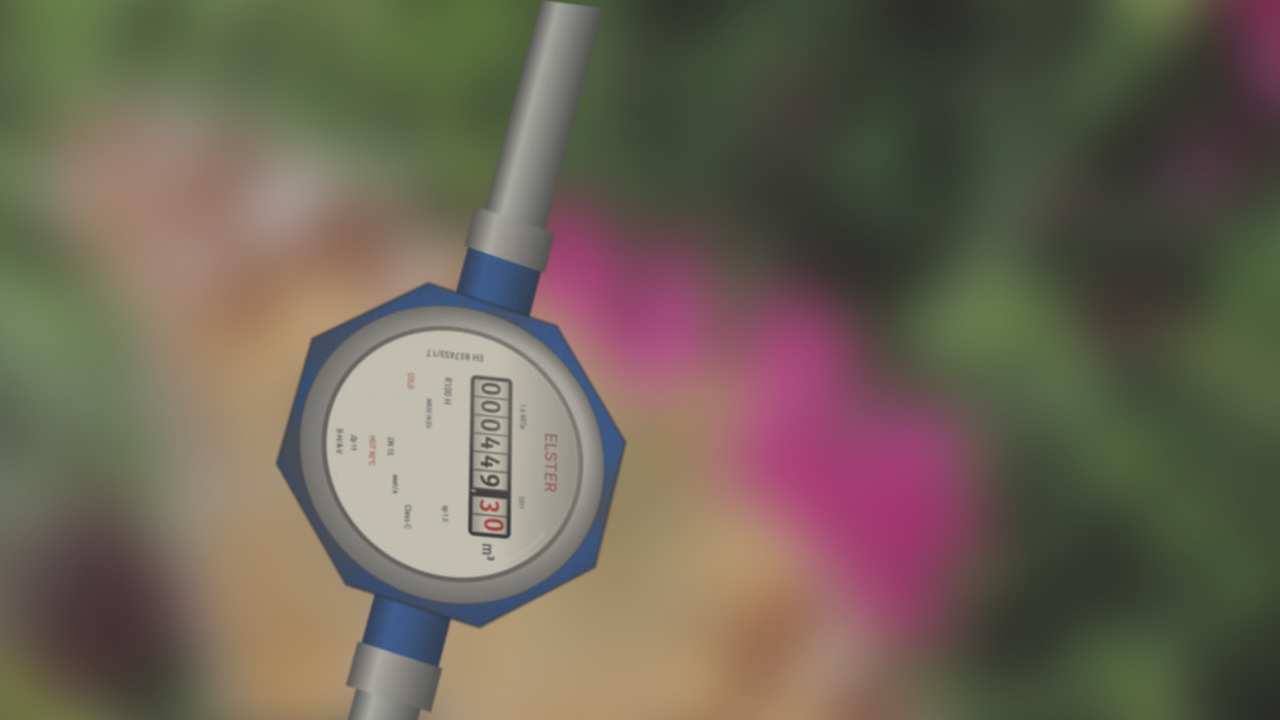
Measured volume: 449.30,m³
